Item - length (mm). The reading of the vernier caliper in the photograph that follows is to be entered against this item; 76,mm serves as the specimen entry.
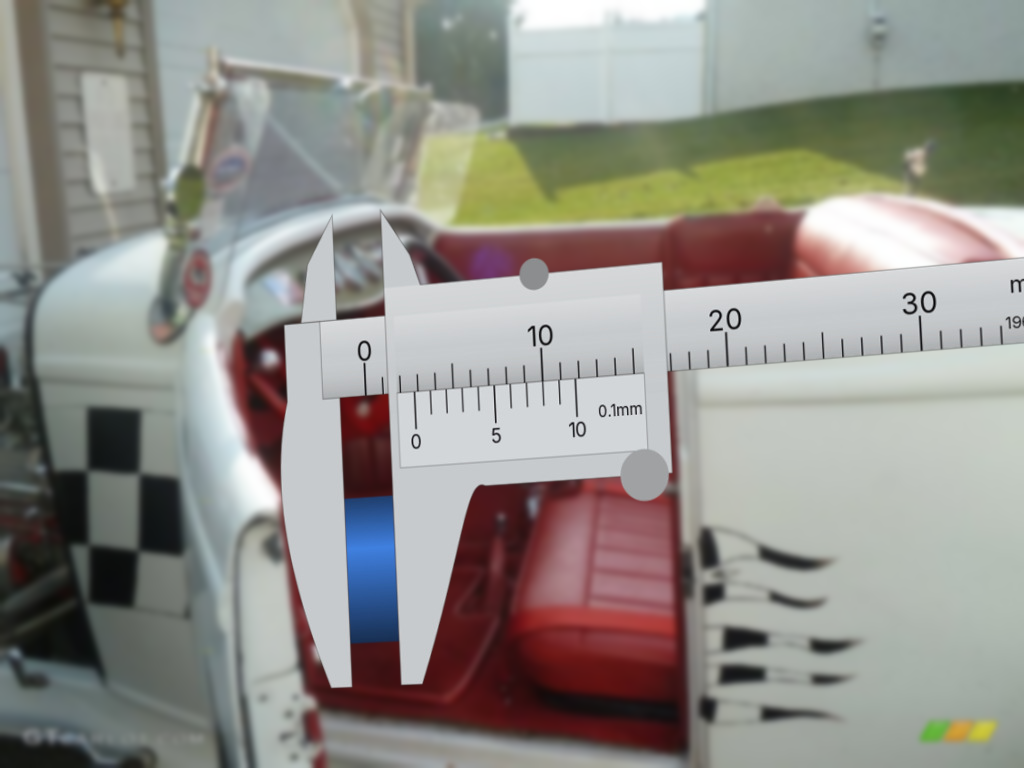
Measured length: 2.8,mm
